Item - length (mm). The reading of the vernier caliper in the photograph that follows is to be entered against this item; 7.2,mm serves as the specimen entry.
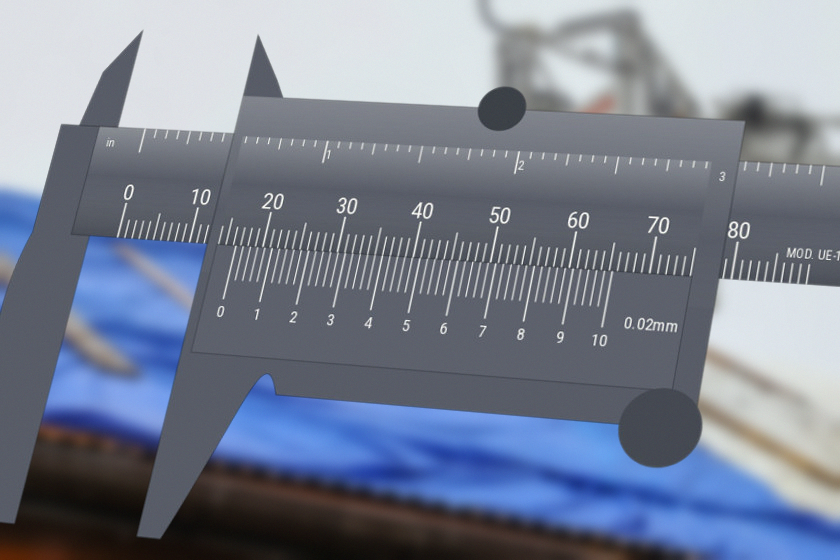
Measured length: 16.4,mm
